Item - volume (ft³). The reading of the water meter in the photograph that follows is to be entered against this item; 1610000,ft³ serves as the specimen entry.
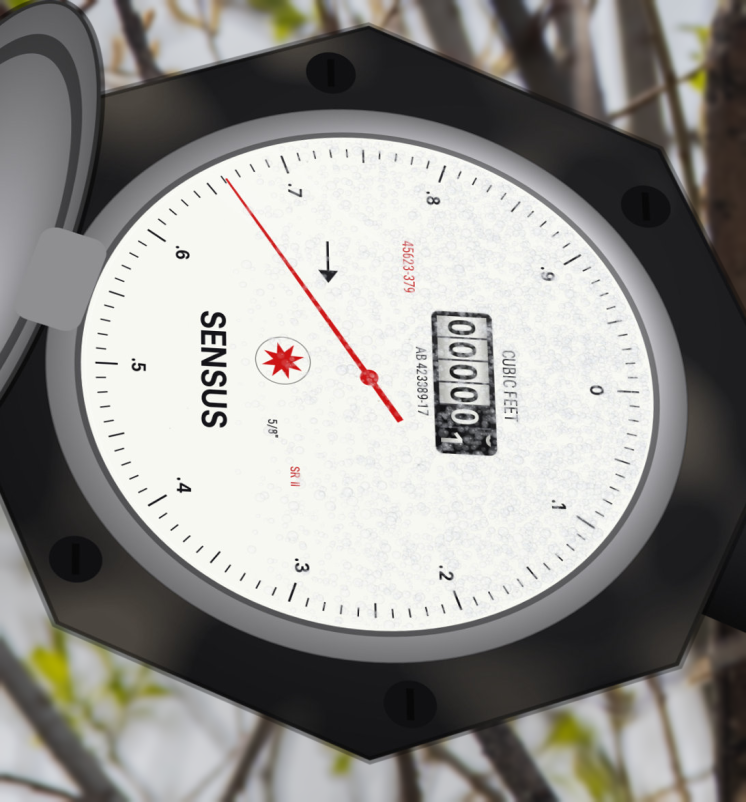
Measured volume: 0.66,ft³
